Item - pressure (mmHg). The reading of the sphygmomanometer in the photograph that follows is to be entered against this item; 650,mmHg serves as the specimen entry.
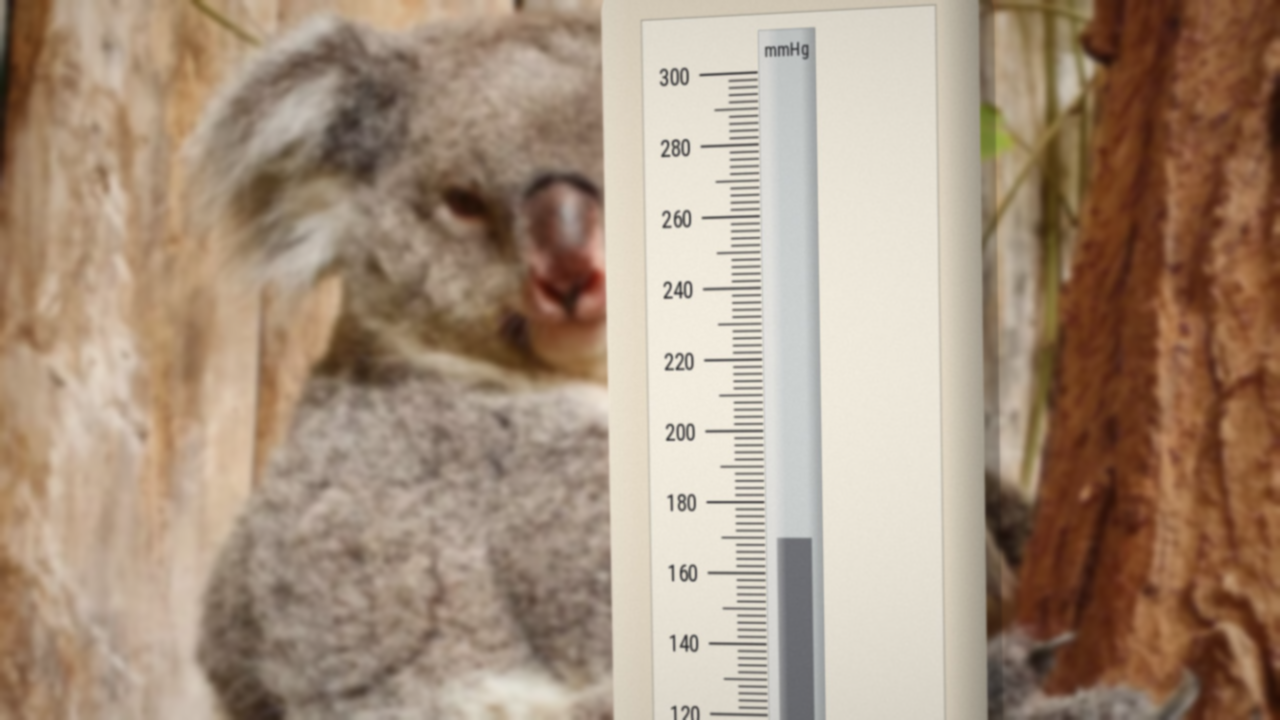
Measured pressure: 170,mmHg
